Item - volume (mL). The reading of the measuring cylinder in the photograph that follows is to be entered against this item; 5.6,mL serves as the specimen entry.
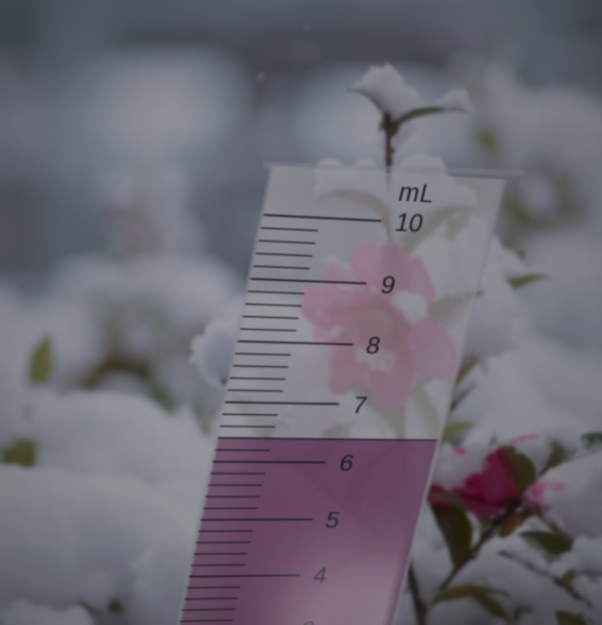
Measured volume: 6.4,mL
